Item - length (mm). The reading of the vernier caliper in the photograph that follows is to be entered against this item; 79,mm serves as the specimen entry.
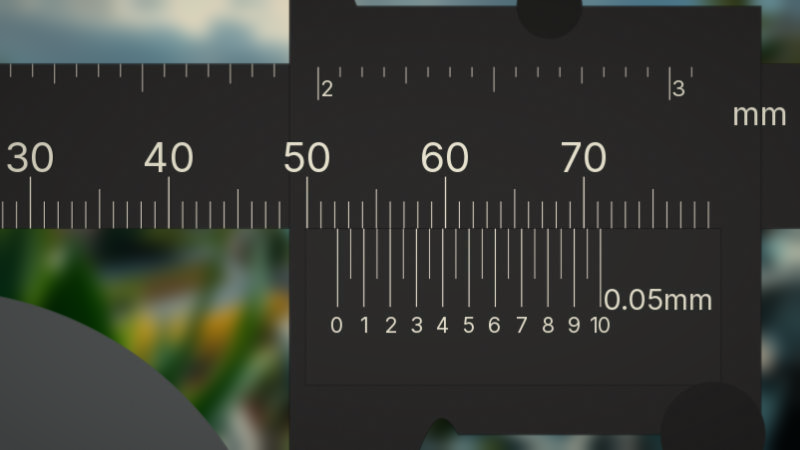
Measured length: 52.2,mm
